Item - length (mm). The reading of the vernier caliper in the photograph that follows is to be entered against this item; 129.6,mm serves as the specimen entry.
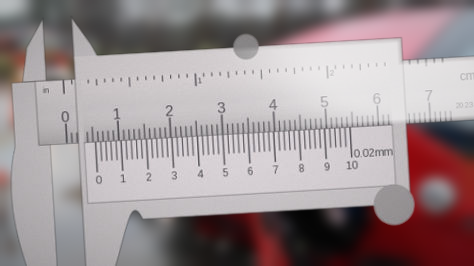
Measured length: 5.5,mm
